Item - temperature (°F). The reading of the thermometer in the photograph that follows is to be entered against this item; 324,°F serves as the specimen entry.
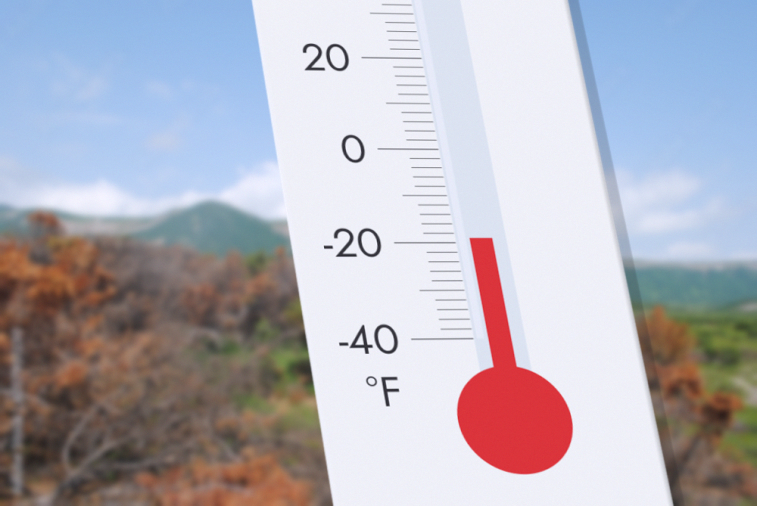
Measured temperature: -19,°F
